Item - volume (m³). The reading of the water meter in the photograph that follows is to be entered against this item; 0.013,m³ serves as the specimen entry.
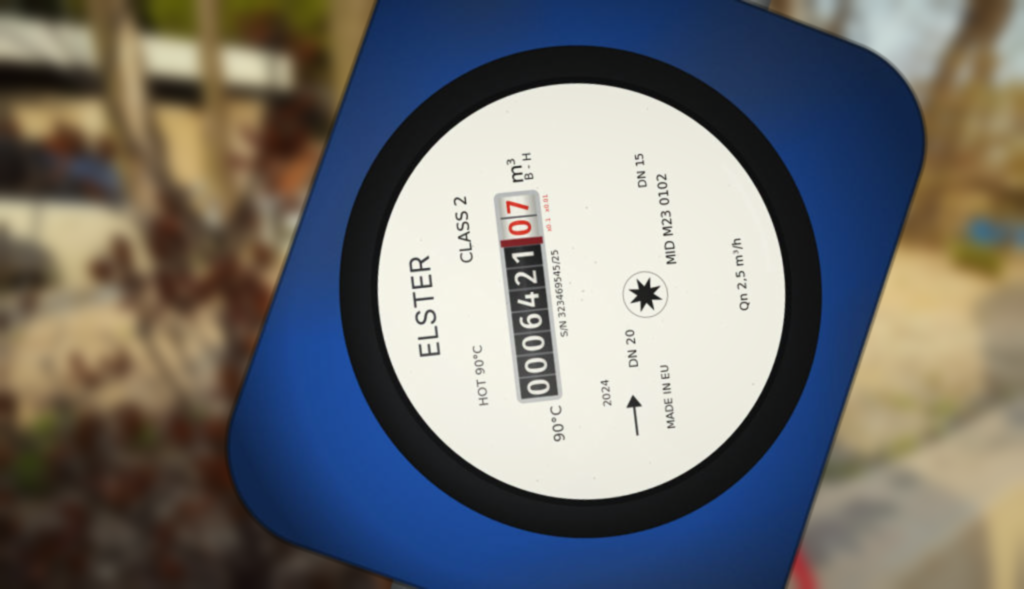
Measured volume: 6421.07,m³
